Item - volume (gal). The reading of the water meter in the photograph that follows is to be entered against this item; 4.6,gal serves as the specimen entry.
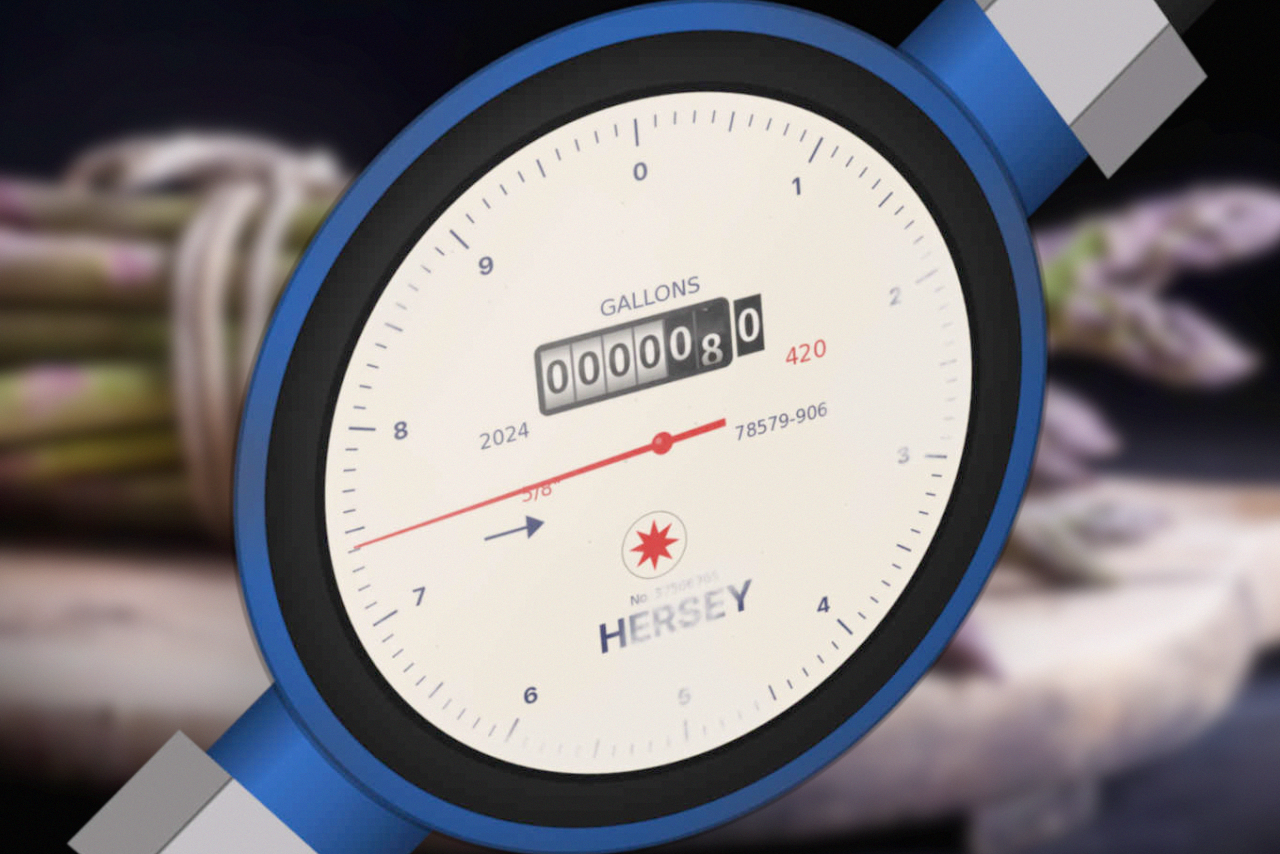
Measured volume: 77.4,gal
